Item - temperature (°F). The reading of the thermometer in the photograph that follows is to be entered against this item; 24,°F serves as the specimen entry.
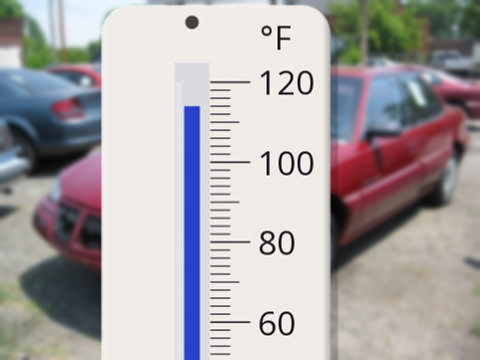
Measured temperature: 114,°F
